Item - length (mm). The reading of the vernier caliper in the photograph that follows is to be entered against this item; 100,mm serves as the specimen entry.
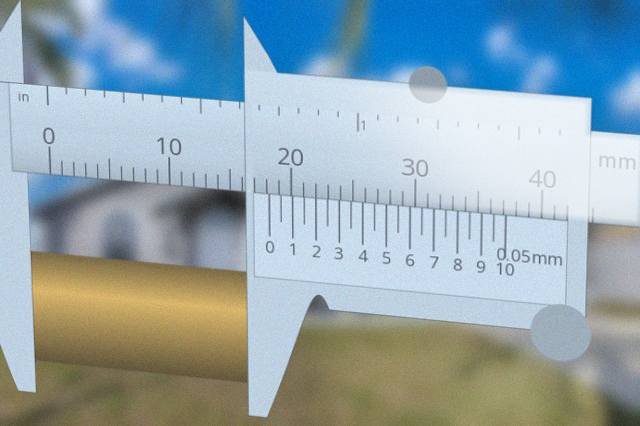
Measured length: 18.2,mm
